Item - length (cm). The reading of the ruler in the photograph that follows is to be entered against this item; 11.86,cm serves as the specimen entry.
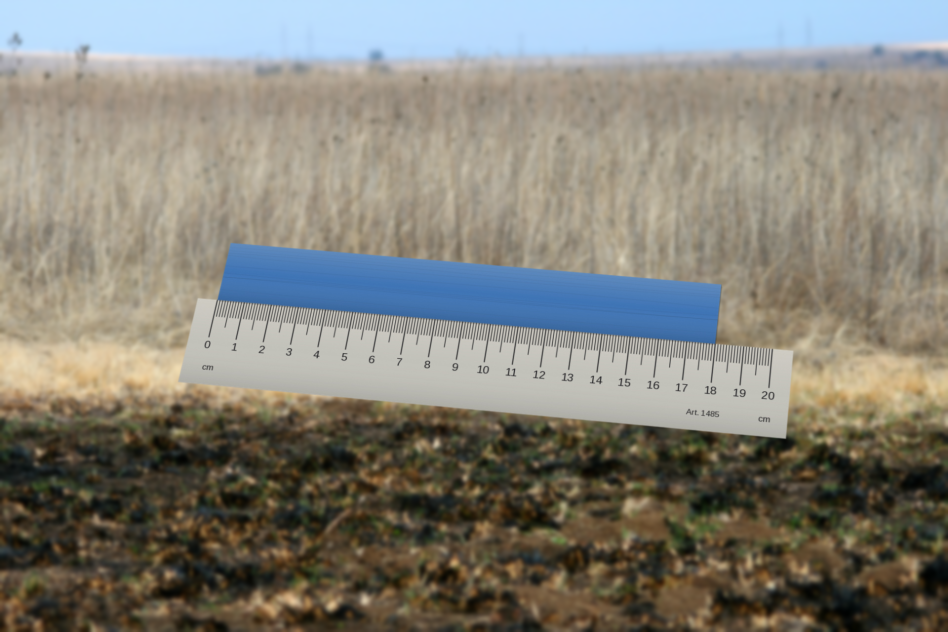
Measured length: 18,cm
